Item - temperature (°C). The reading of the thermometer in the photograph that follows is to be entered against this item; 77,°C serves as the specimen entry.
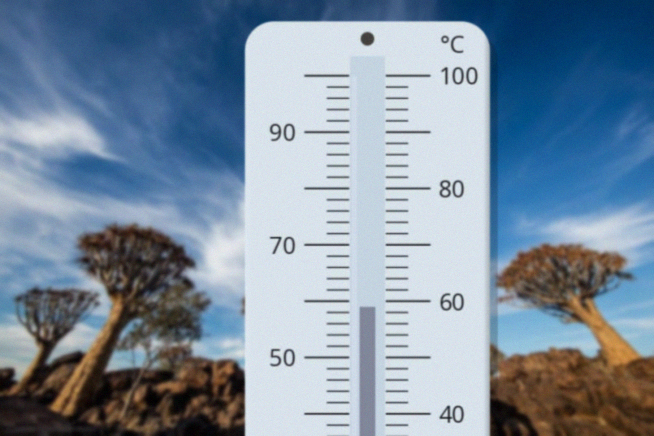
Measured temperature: 59,°C
